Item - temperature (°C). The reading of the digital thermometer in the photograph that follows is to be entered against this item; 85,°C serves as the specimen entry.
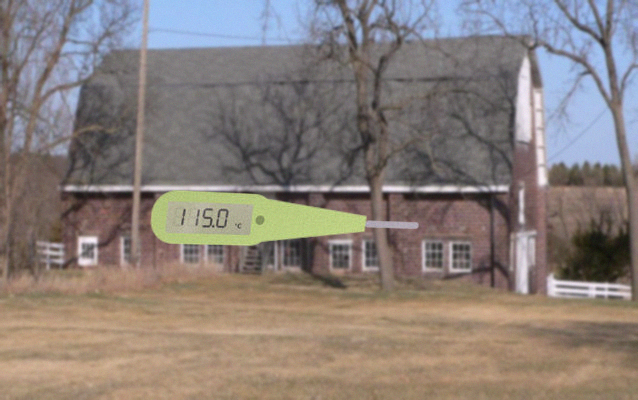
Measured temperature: 115.0,°C
